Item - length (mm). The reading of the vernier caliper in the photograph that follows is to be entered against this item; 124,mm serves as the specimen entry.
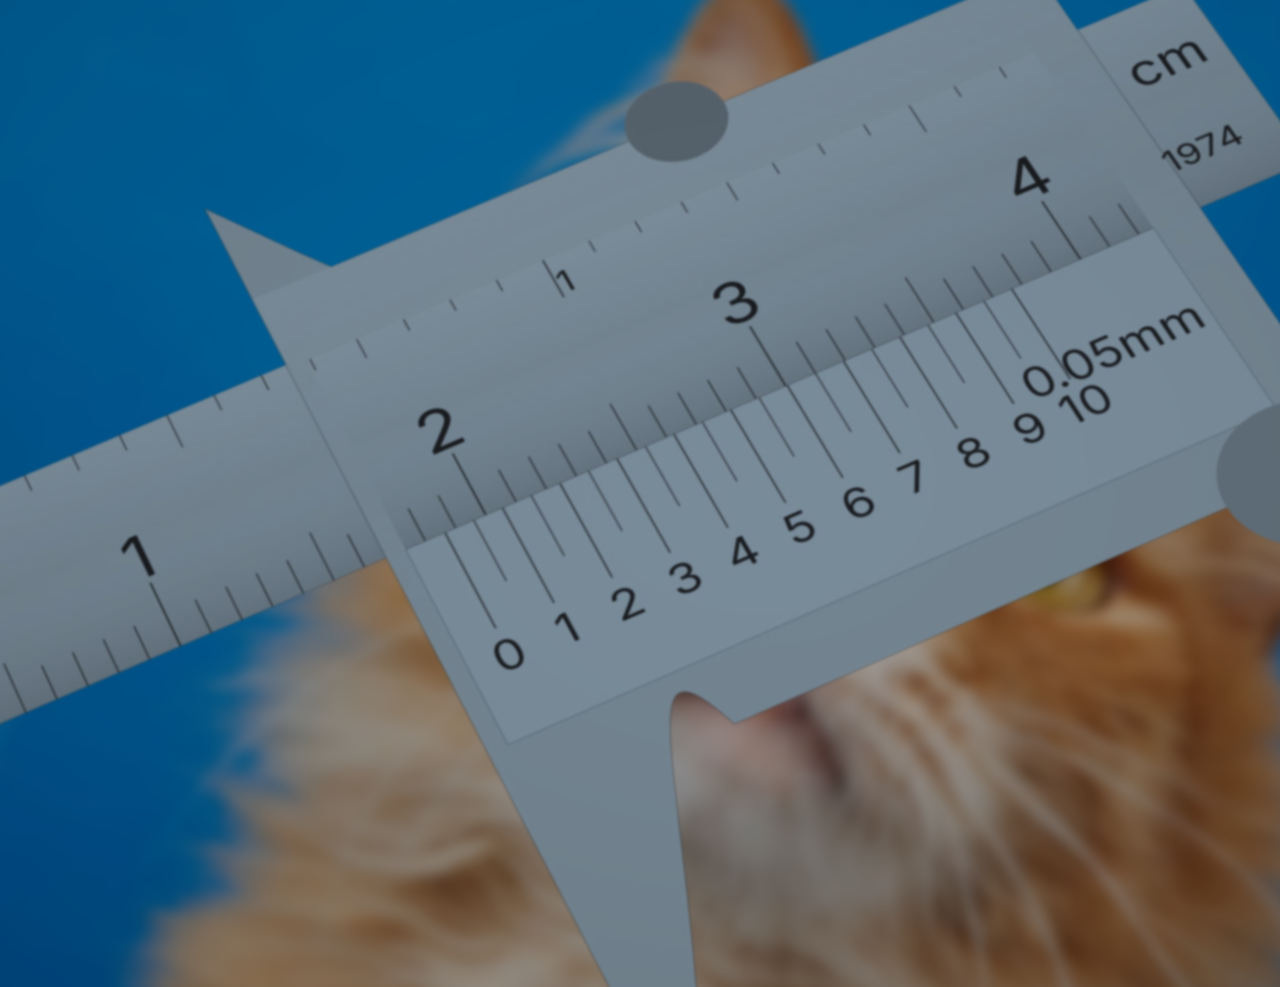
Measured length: 18.65,mm
